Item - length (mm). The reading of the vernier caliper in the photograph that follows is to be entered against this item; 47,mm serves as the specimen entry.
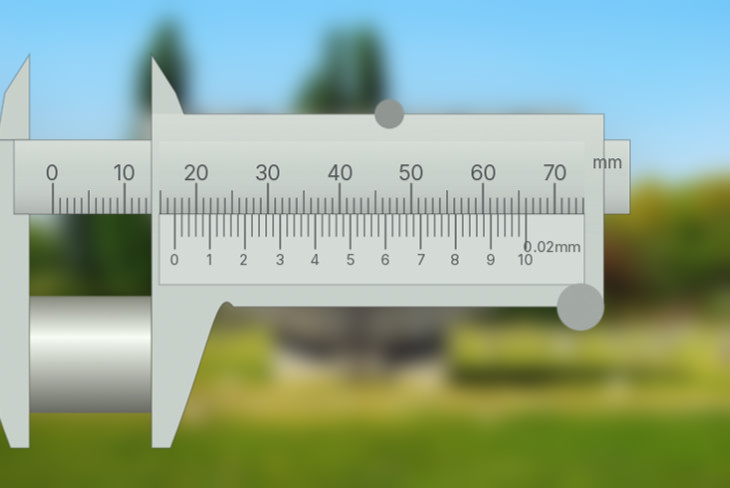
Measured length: 17.0,mm
